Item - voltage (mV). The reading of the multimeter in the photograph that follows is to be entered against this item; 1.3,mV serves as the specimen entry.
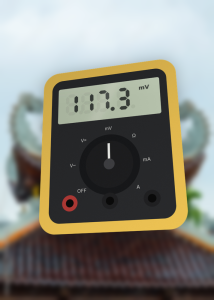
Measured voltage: 117.3,mV
